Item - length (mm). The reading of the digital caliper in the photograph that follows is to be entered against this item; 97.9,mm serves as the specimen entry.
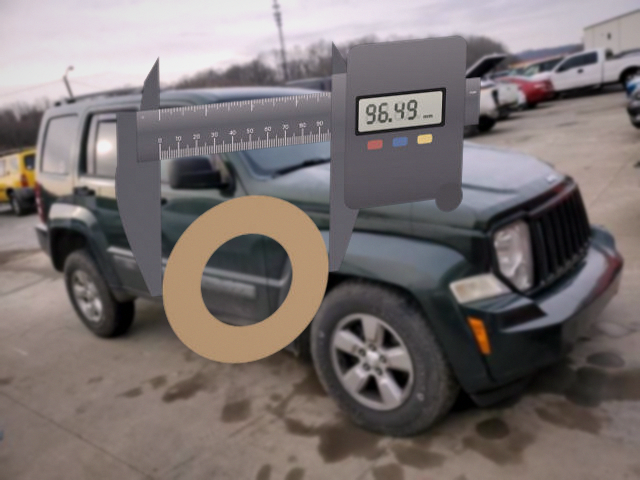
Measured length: 96.49,mm
